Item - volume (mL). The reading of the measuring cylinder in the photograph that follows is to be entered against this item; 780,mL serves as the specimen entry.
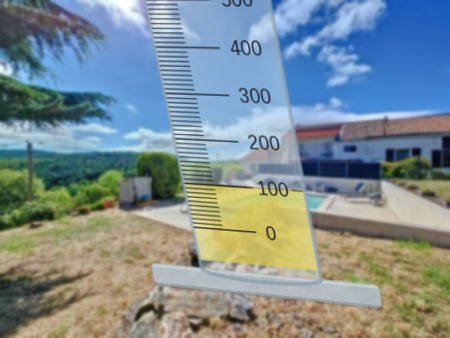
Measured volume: 100,mL
